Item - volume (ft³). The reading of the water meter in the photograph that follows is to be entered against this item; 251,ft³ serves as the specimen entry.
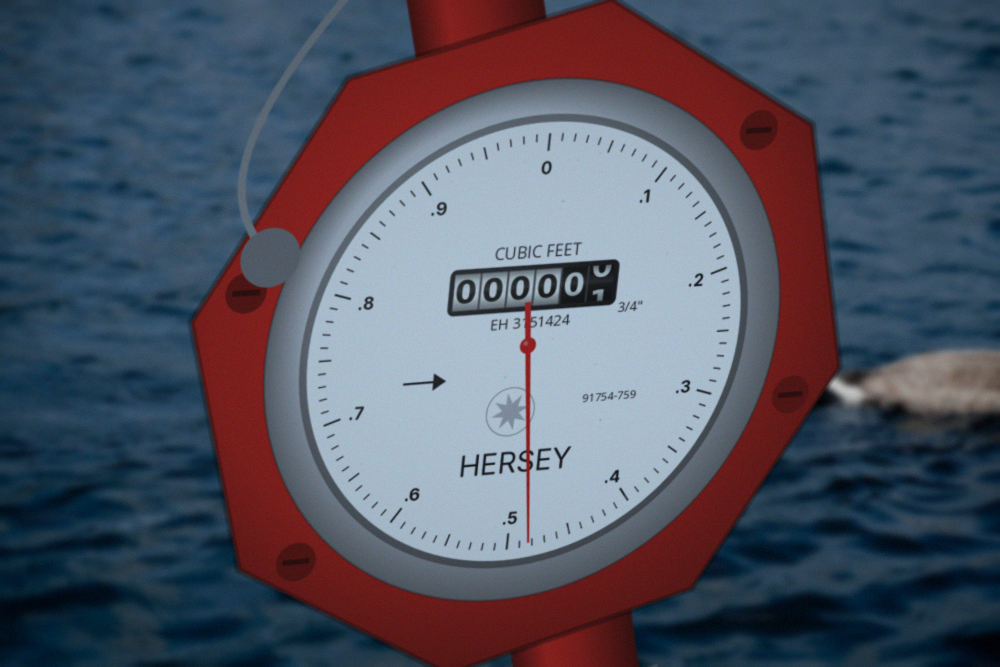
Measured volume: 0.48,ft³
